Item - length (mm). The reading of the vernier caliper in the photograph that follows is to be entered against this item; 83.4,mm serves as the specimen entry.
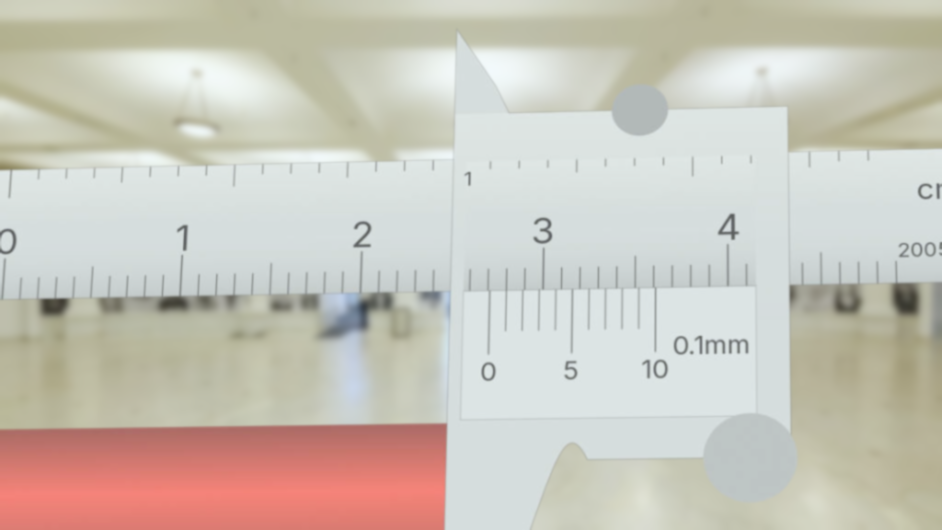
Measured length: 27.1,mm
